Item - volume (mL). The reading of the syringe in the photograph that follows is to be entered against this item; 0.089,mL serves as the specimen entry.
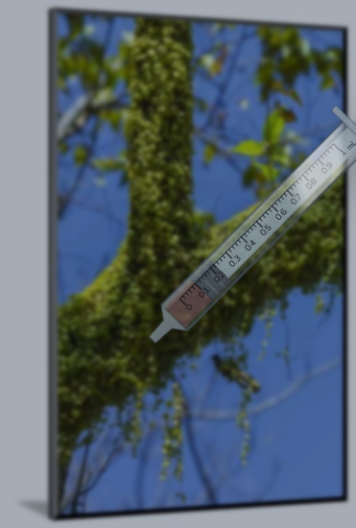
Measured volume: 0.1,mL
